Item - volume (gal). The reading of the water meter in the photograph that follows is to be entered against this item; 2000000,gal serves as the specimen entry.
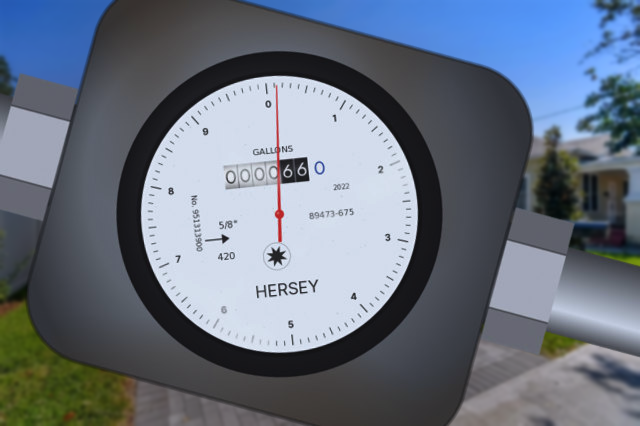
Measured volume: 660.1,gal
